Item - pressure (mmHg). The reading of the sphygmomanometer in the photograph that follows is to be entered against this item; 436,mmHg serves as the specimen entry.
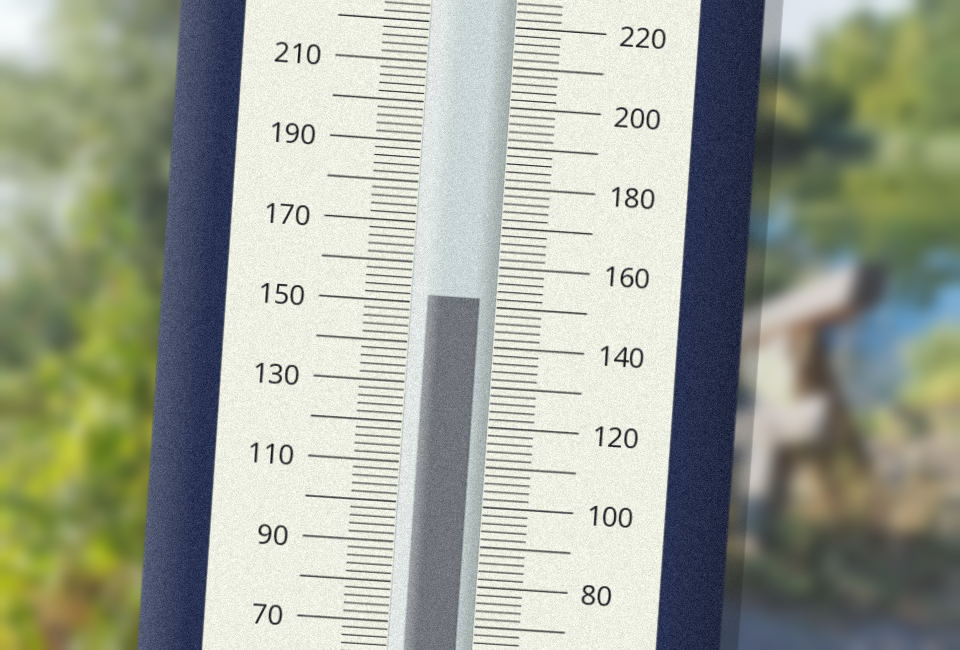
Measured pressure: 152,mmHg
